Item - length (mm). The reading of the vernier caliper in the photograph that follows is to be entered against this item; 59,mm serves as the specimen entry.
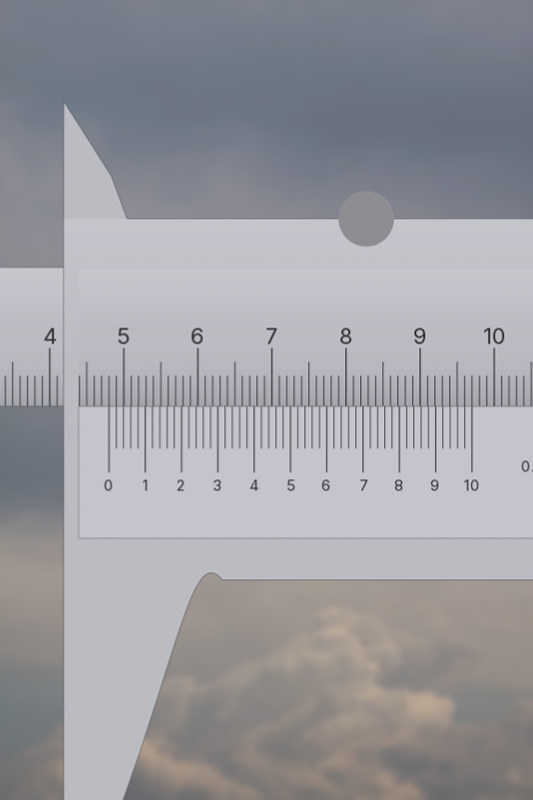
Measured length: 48.0,mm
